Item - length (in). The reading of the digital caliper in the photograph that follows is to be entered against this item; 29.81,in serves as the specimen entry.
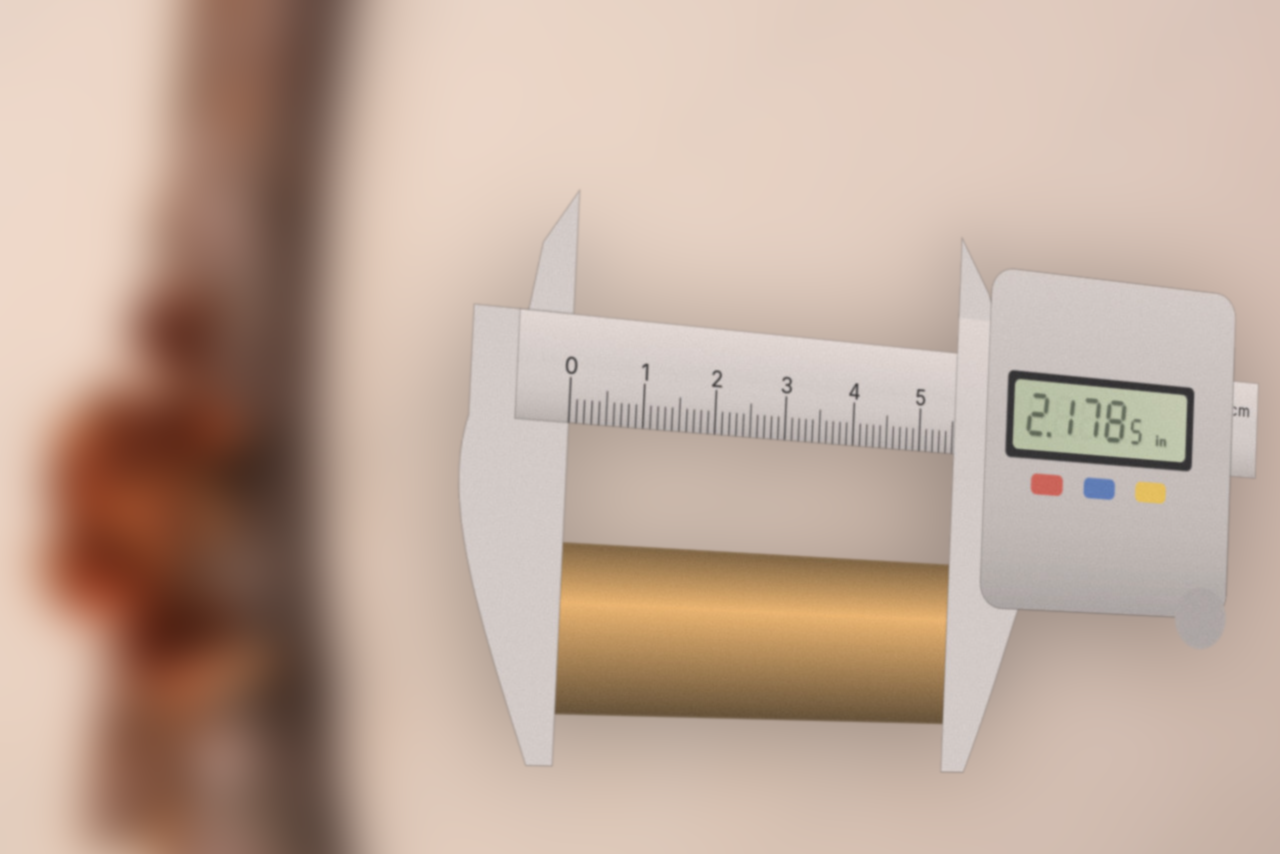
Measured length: 2.1785,in
